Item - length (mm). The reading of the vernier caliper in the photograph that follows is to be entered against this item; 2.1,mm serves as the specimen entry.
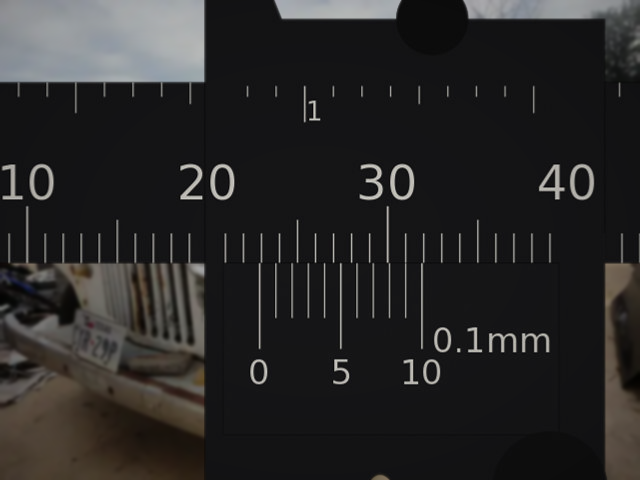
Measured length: 22.9,mm
